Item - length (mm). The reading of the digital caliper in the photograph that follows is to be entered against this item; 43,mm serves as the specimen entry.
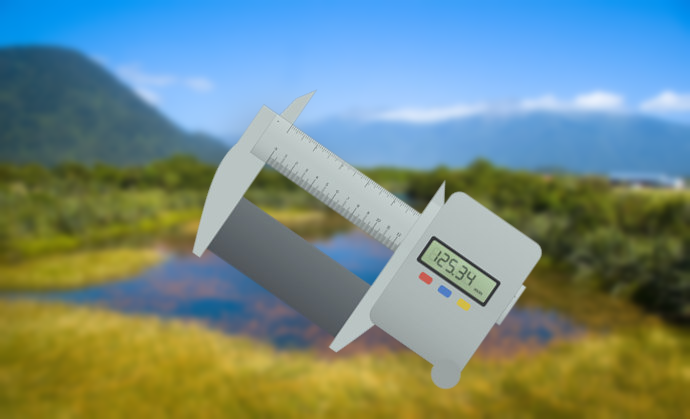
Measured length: 125.34,mm
